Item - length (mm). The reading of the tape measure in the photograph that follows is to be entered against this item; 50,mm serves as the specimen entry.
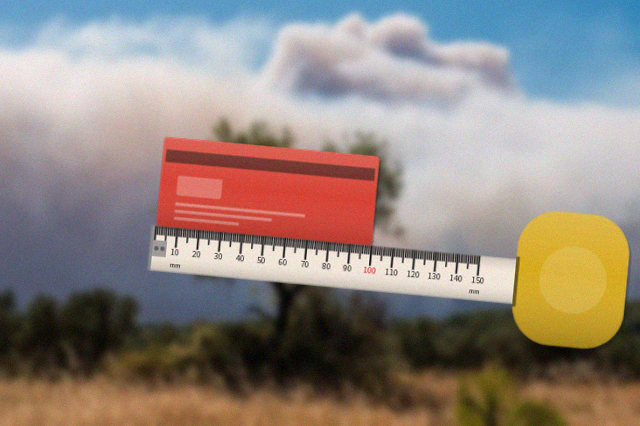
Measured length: 100,mm
